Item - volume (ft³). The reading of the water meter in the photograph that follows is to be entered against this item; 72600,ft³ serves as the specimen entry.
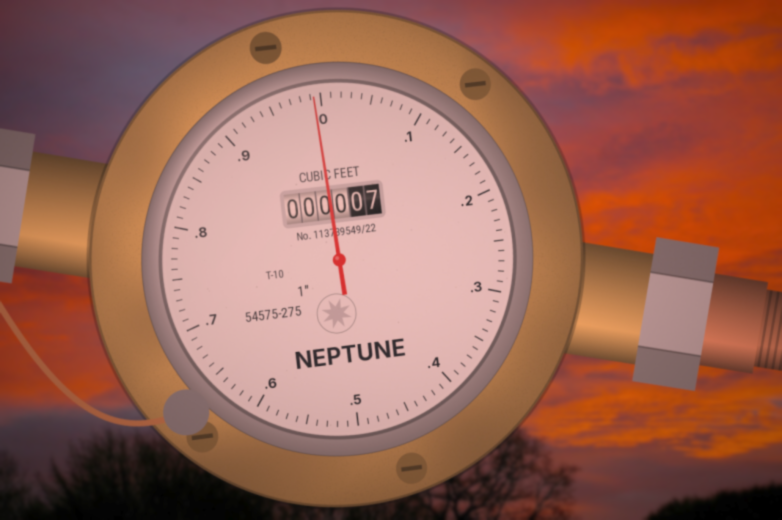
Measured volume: 6.99,ft³
